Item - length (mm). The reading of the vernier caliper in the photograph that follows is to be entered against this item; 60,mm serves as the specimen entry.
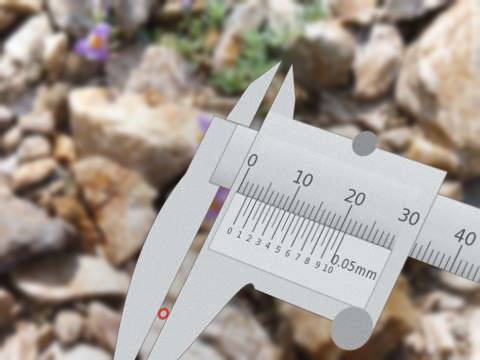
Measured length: 2.0,mm
